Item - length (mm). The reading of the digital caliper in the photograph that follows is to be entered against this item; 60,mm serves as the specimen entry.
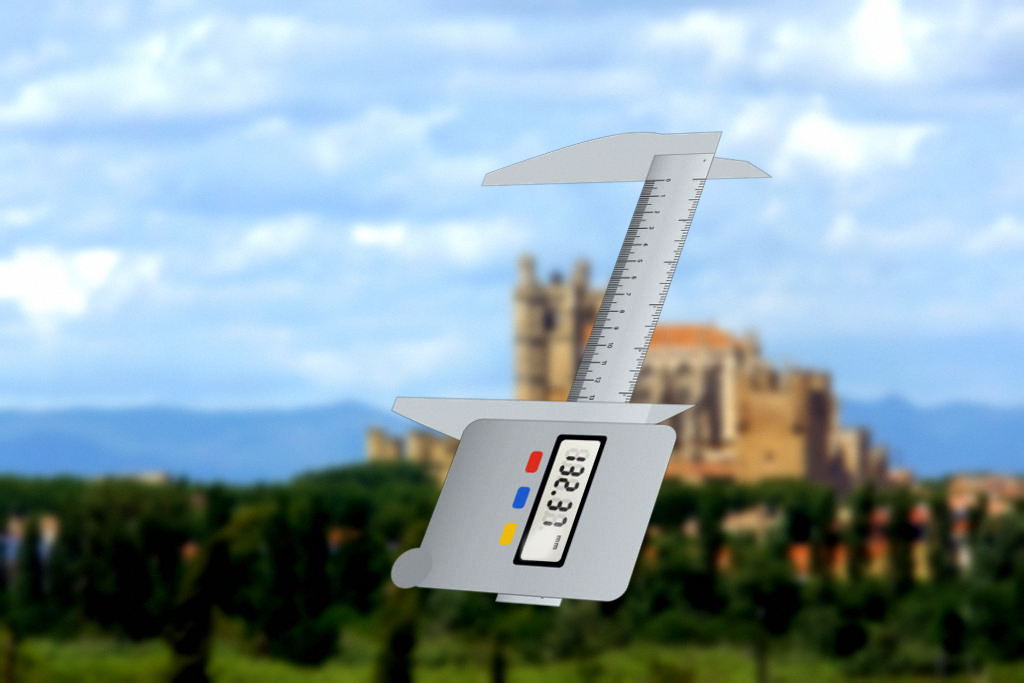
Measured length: 132.37,mm
